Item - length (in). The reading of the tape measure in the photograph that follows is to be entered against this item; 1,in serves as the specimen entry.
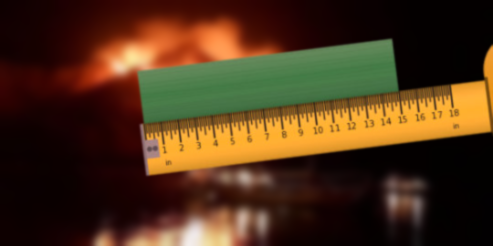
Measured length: 15,in
